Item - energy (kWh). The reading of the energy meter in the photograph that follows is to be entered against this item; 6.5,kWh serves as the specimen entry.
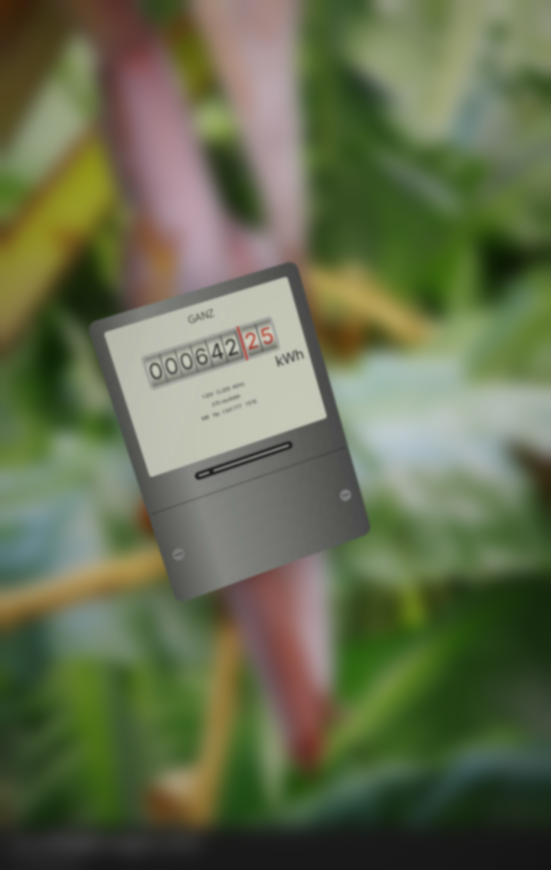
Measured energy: 642.25,kWh
